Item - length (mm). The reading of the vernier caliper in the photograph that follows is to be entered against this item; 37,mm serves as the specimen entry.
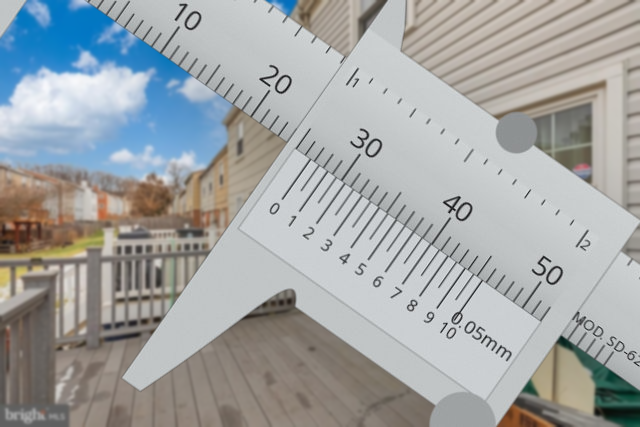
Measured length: 26.6,mm
